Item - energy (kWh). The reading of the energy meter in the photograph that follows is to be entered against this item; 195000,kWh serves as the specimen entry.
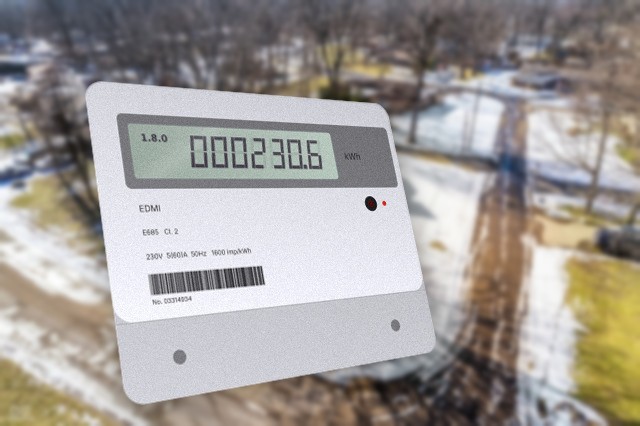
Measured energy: 230.6,kWh
